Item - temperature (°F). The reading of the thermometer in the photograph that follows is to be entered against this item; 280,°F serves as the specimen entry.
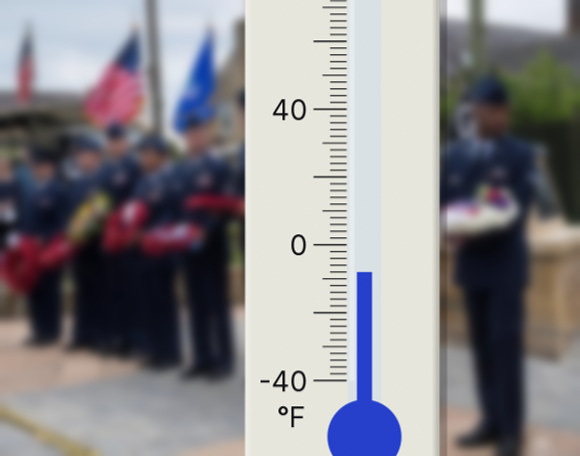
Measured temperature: -8,°F
